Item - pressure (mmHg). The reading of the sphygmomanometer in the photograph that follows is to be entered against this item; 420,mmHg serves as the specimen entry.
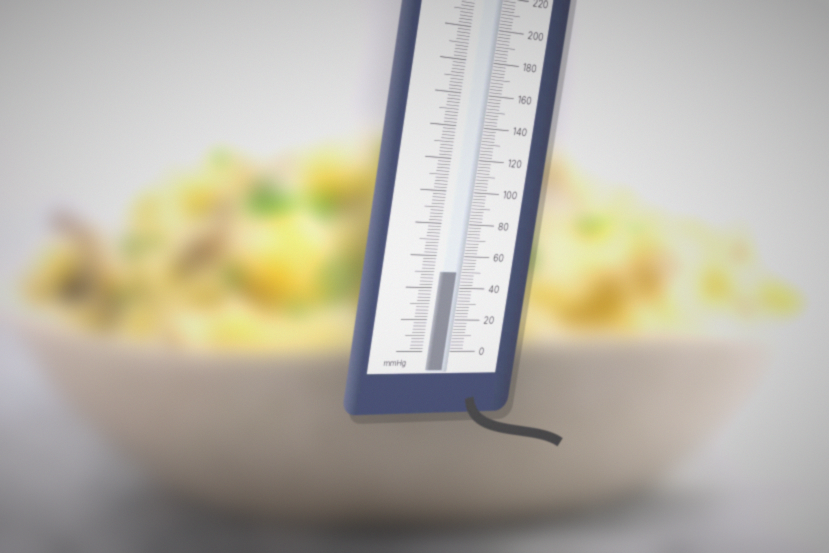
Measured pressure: 50,mmHg
